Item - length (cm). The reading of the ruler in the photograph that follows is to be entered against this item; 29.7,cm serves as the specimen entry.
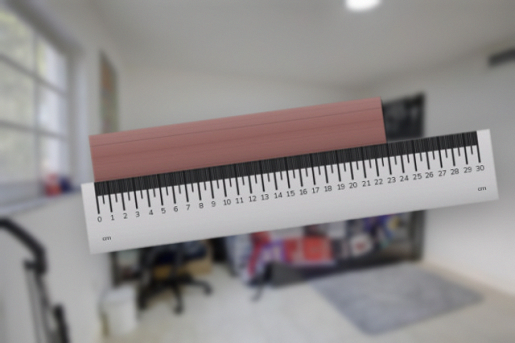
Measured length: 23,cm
